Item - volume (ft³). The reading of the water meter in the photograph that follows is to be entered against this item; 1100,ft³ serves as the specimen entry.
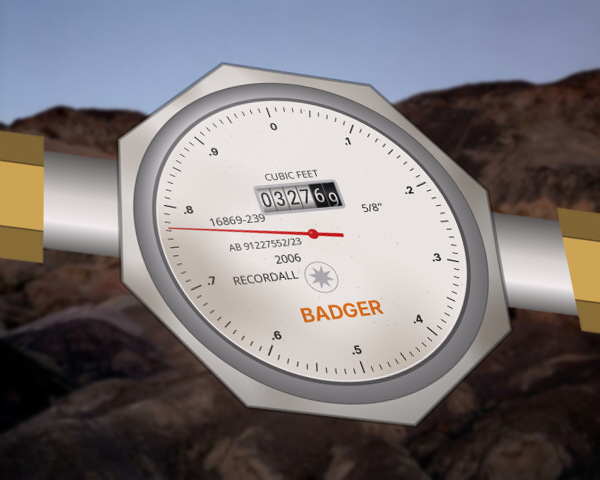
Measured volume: 32768.77,ft³
